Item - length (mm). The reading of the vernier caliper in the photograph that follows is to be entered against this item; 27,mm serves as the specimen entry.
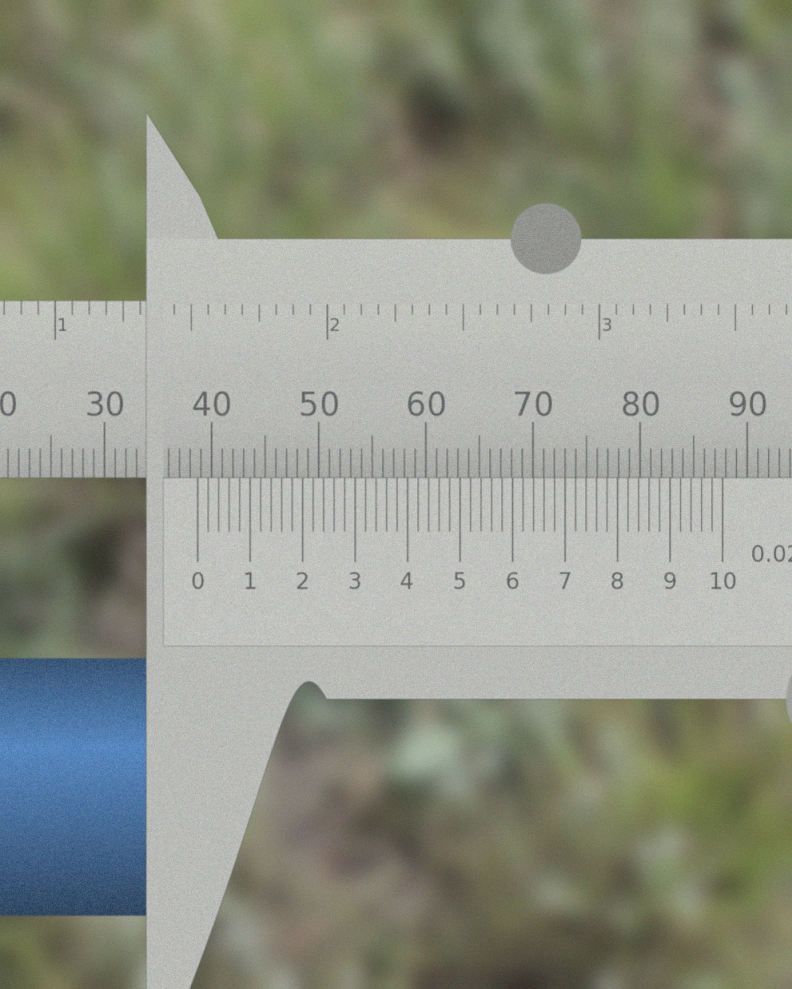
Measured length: 38.7,mm
